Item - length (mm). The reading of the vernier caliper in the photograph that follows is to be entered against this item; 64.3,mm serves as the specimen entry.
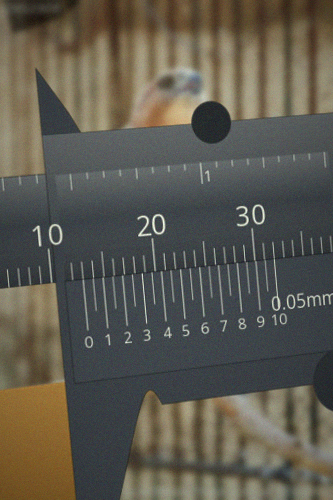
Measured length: 13.0,mm
